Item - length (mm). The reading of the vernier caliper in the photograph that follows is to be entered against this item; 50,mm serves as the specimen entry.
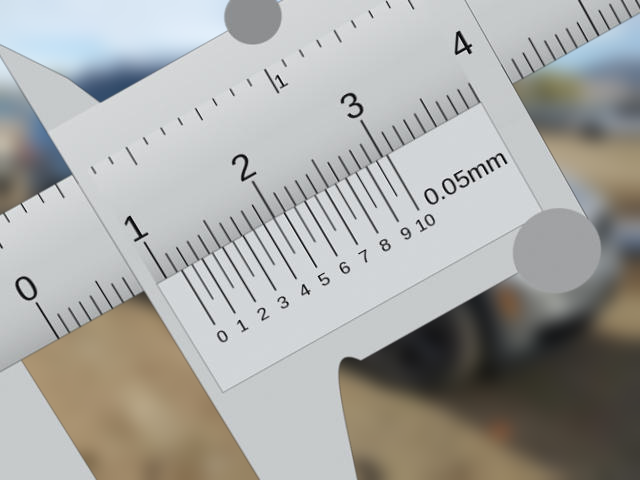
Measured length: 11.4,mm
